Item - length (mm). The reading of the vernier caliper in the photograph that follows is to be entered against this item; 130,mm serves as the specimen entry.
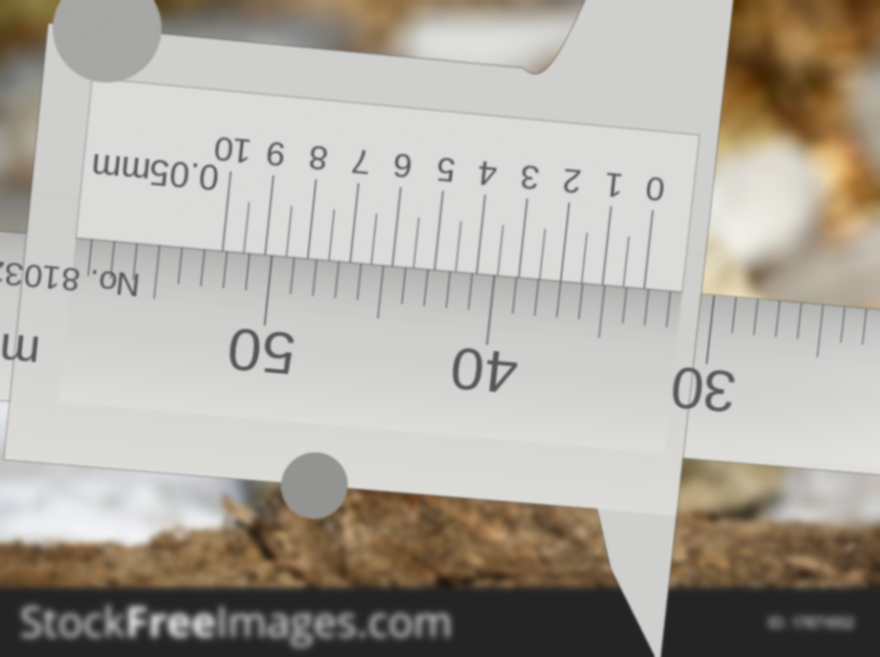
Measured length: 33.2,mm
